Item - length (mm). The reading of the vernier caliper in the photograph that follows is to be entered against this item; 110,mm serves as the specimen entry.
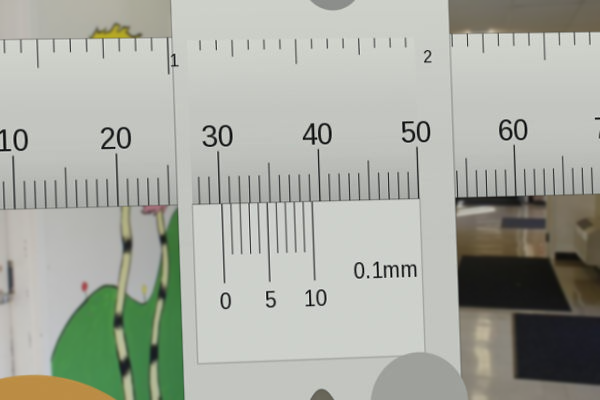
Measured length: 30.2,mm
